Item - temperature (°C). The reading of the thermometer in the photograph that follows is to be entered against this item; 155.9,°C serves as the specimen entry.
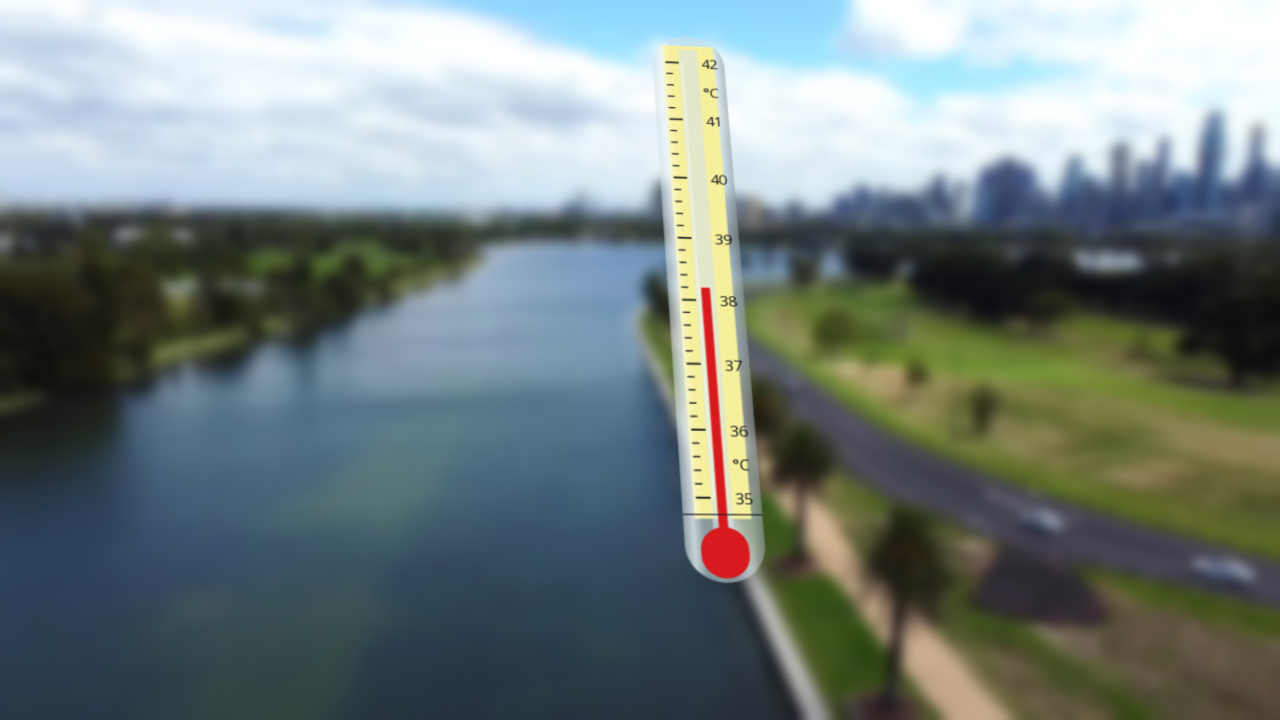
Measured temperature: 38.2,°C
